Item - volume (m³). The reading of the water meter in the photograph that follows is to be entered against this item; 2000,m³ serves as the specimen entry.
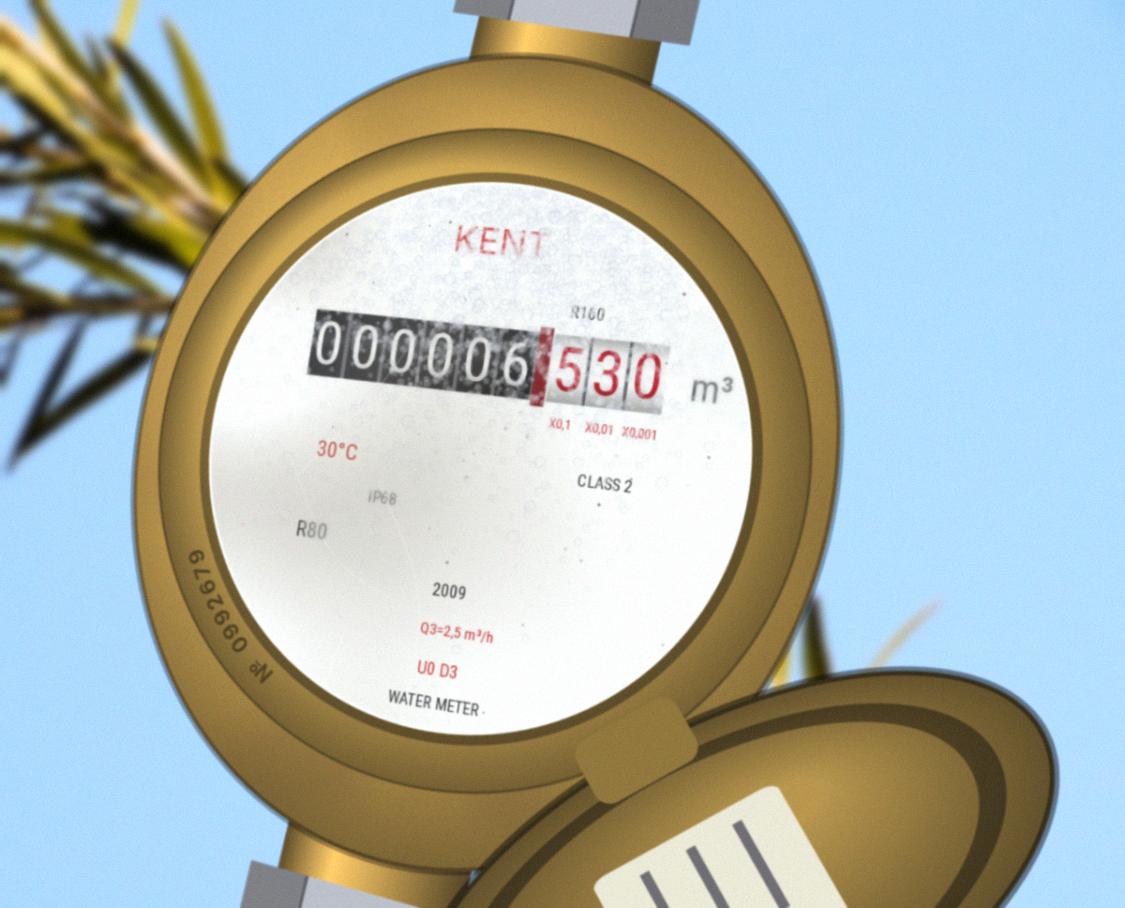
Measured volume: 6.530,m³
